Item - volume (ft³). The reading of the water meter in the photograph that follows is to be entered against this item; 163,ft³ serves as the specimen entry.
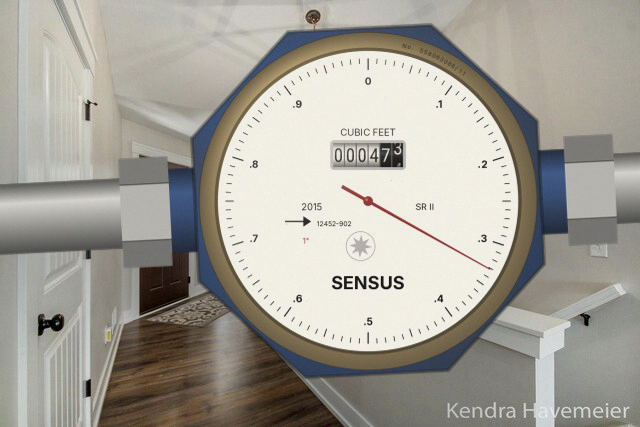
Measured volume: 473.33,ft³
